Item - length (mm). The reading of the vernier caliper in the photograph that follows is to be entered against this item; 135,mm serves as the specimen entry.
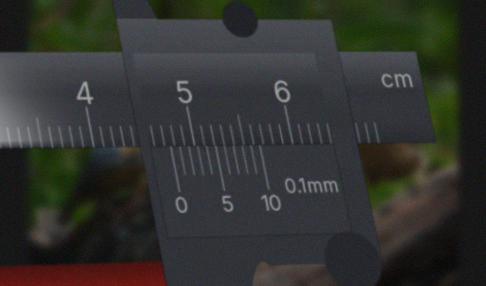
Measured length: 47.6,mm
